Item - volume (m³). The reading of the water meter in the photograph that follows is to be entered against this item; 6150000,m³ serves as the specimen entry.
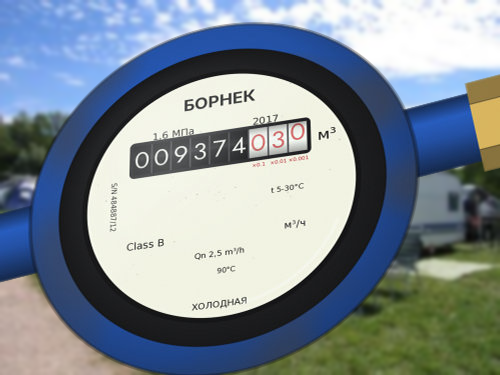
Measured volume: 9374.030,m³
